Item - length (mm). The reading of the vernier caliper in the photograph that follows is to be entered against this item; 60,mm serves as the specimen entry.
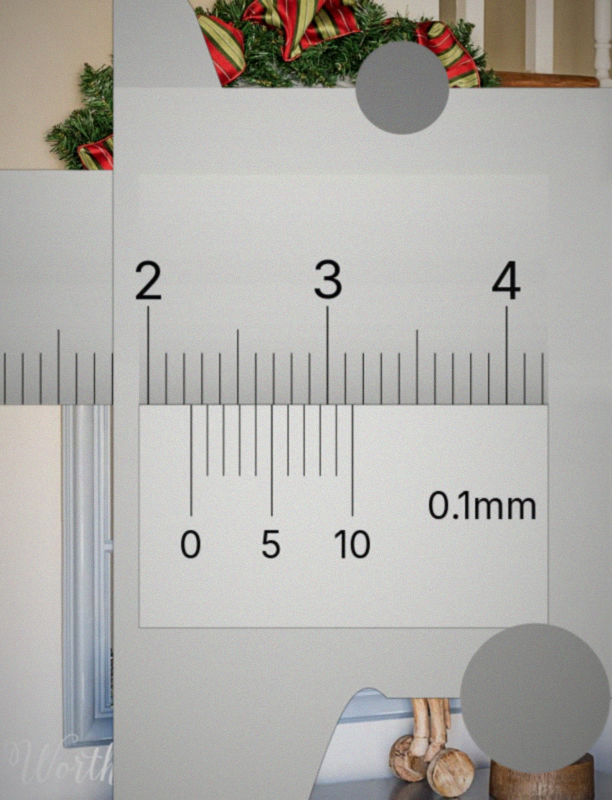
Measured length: 22.4,mm
